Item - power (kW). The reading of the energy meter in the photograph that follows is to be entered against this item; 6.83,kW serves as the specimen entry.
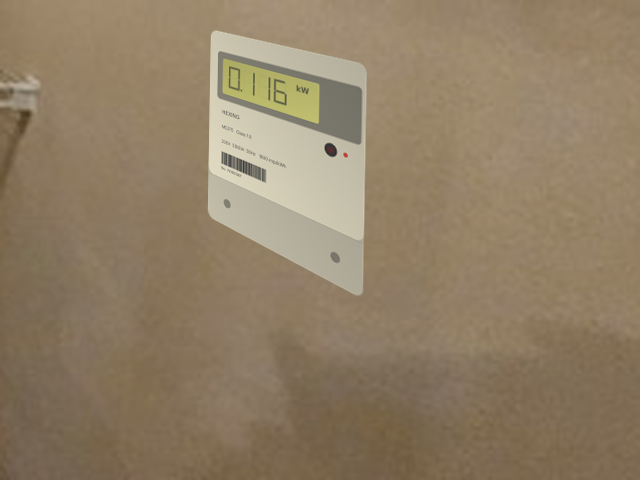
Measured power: 0.116,kW
